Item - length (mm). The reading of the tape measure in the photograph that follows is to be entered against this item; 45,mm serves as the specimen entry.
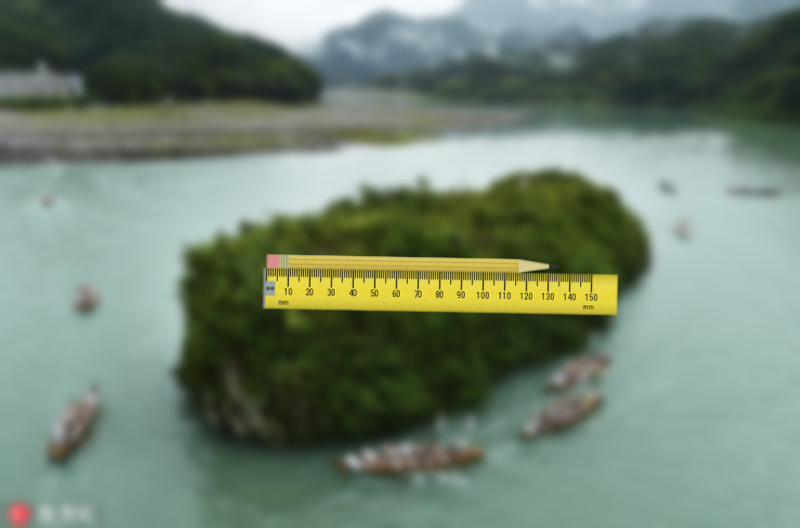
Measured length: 135,mm
